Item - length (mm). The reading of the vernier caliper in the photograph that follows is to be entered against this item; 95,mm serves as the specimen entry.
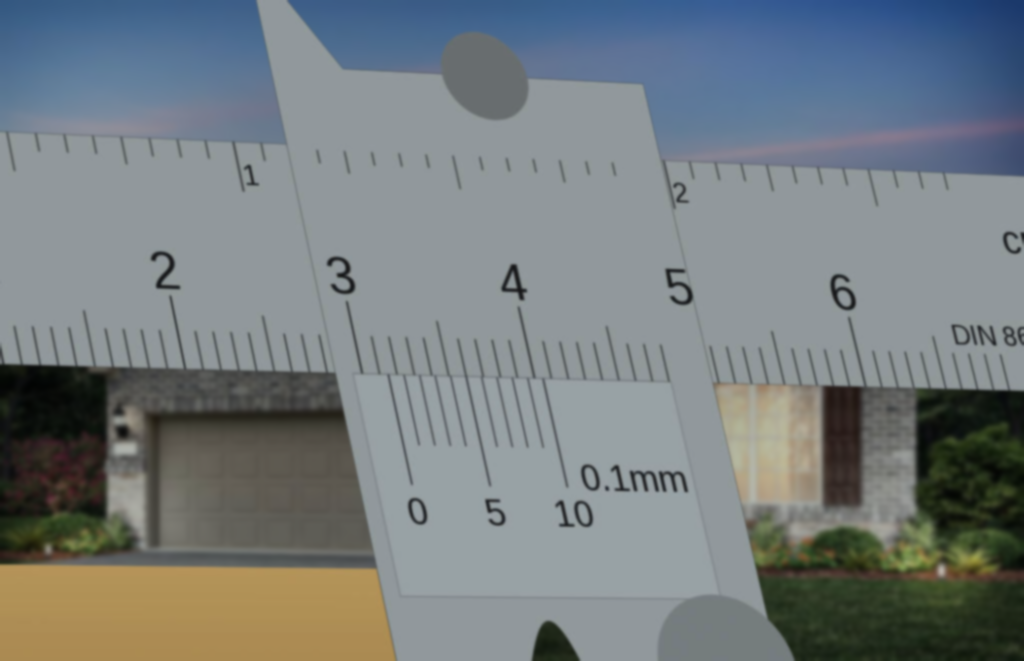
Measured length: 31.5,mm
